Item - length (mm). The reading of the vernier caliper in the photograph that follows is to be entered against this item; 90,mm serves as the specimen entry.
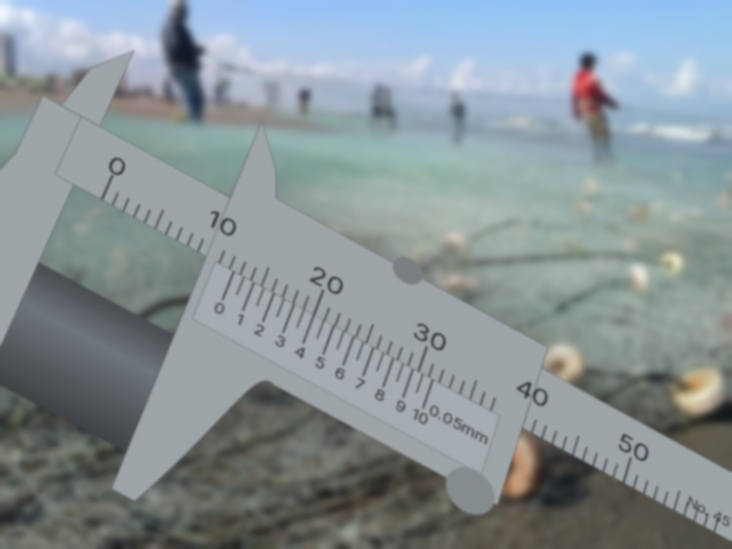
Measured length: 12.4,mm
